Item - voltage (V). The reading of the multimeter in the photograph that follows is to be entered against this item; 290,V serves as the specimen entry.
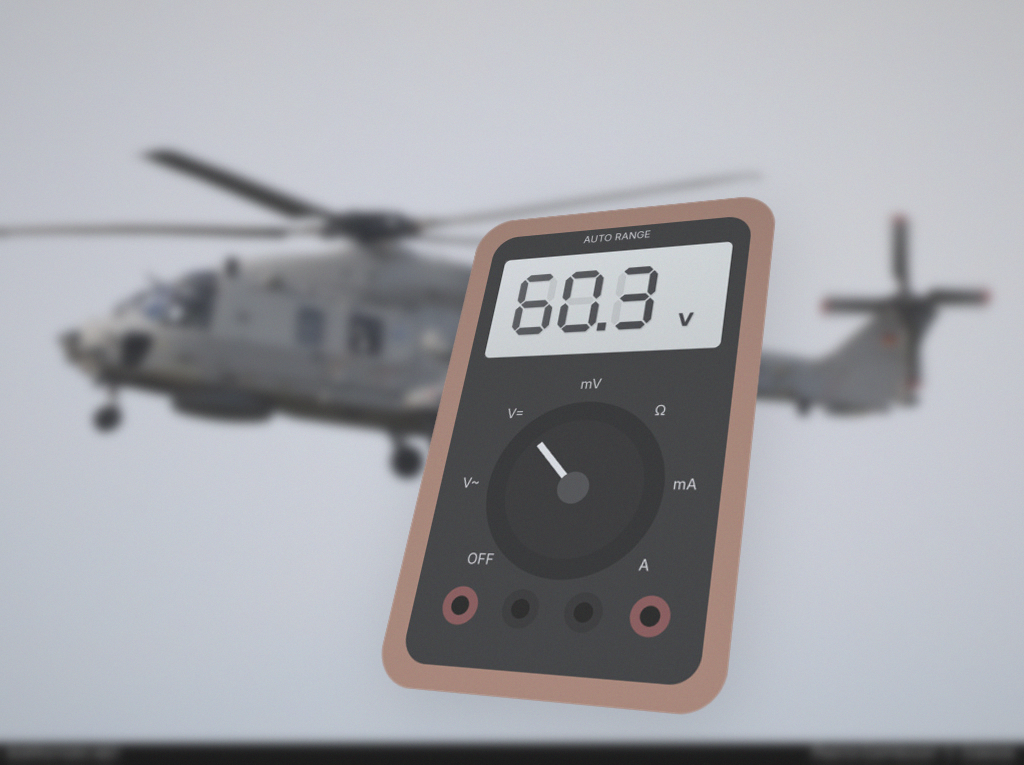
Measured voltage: 60.3,V
